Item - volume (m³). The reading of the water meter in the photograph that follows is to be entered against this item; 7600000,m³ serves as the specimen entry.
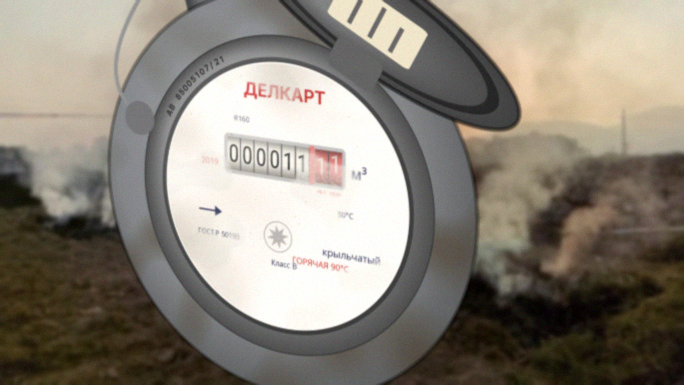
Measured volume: 11.11,m³
